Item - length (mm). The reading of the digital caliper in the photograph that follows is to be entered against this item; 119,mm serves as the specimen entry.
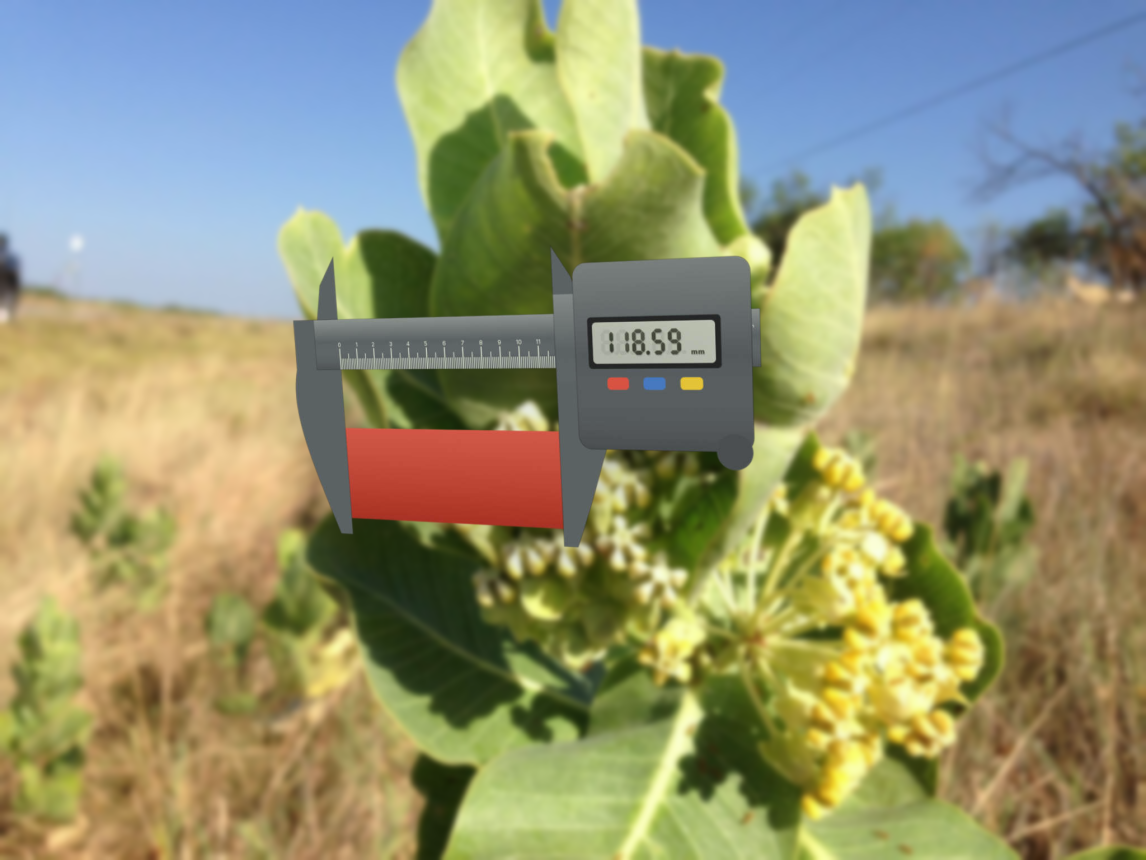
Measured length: 118.59,mm
